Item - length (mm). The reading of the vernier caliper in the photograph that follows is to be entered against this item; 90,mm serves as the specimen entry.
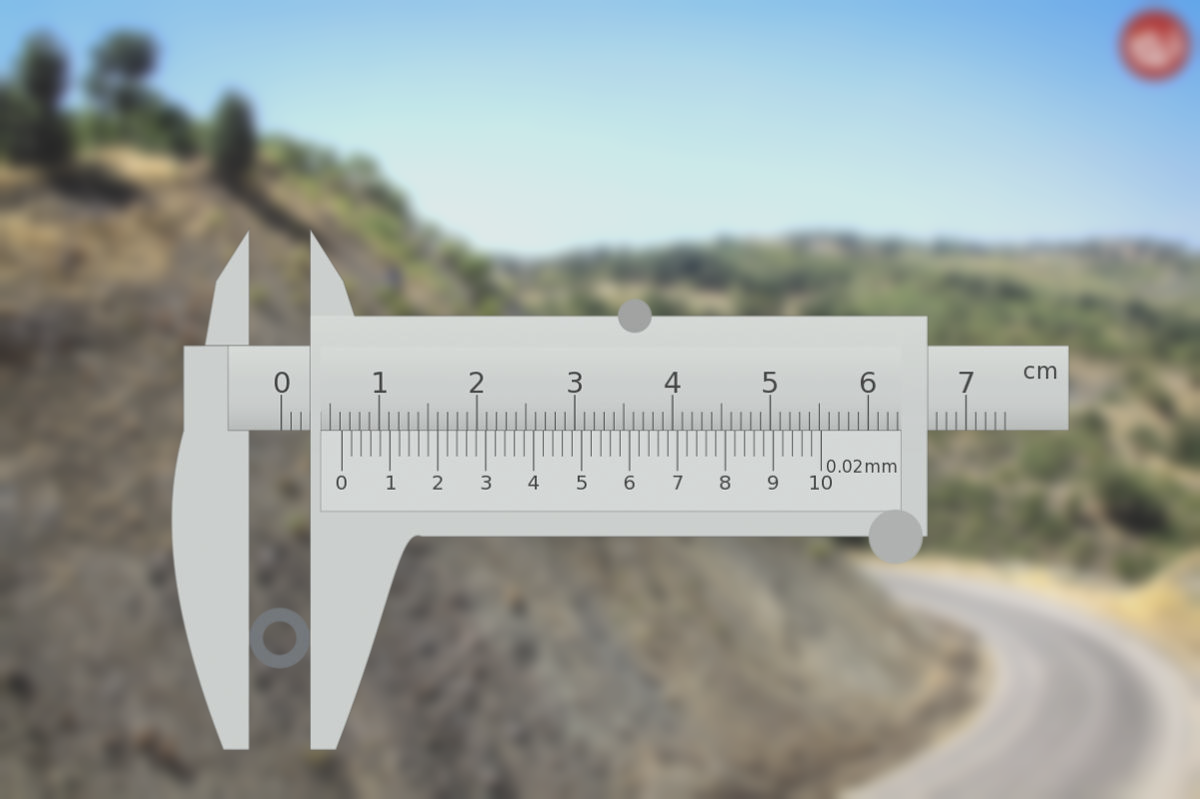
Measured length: 6.2,mm
